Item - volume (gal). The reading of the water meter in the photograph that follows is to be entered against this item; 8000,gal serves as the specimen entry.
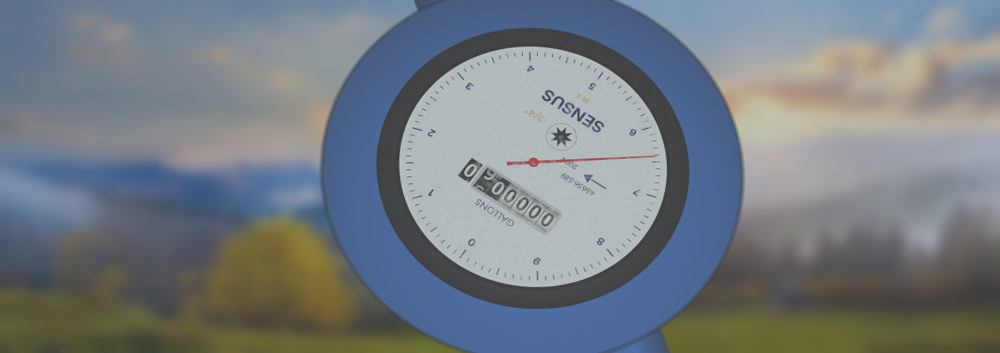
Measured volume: 56.4,gal
